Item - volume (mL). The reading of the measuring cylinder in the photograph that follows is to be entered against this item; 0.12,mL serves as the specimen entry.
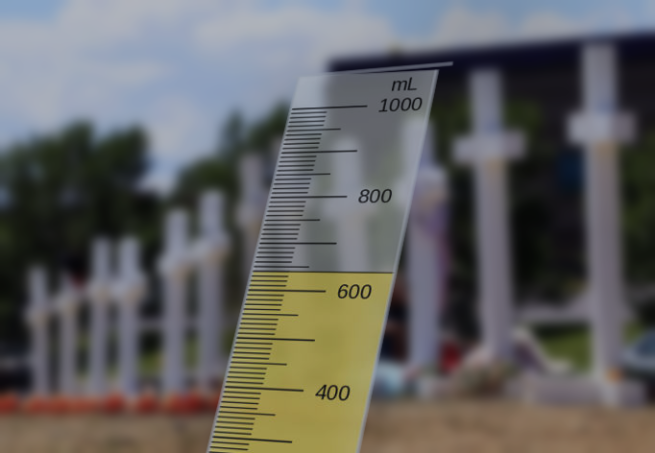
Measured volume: 640,mL
